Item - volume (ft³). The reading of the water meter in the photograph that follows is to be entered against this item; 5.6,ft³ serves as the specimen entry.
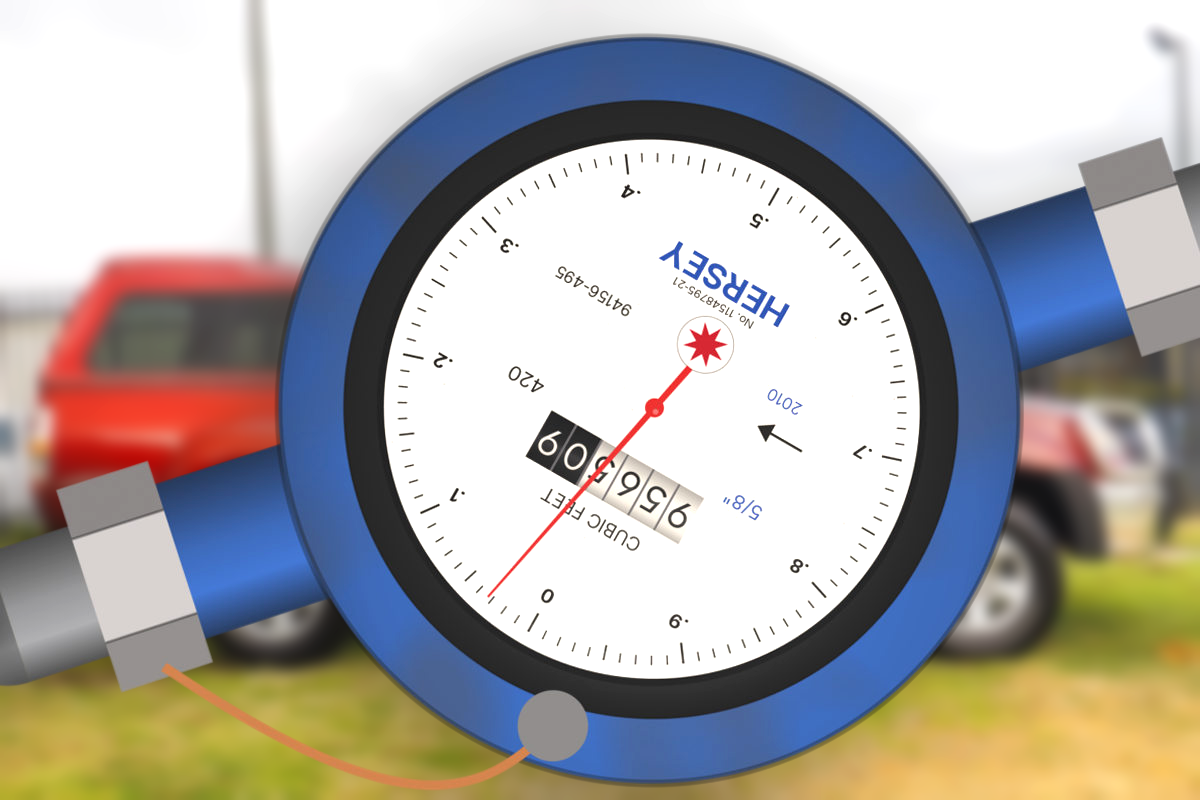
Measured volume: 956509.03,ft³
